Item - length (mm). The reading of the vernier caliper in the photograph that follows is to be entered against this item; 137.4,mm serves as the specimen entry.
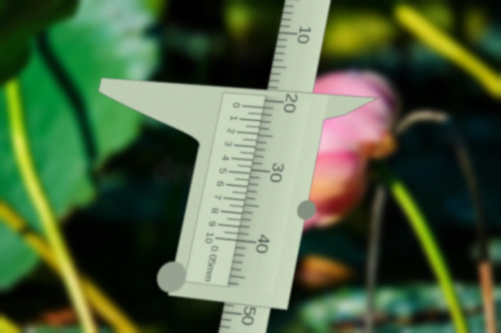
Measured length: 21.0,mm
